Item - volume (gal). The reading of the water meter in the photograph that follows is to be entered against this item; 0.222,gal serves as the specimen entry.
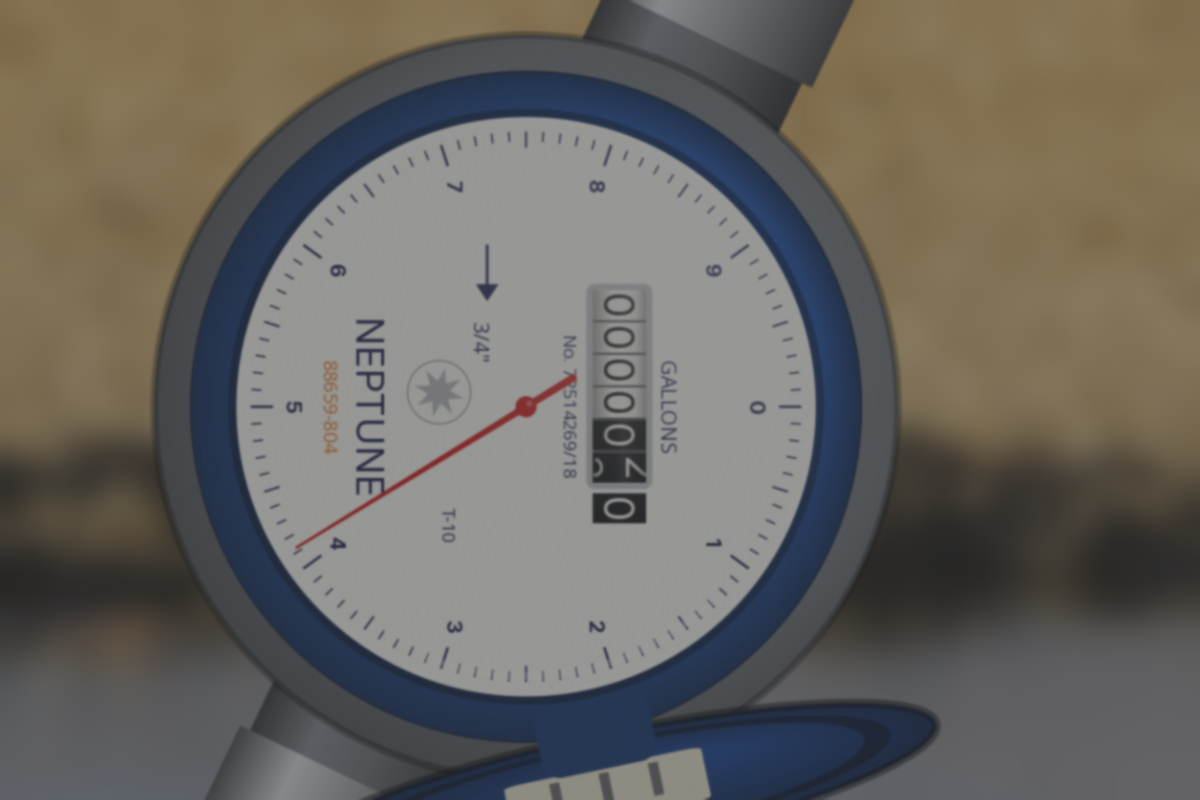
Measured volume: 24.1,gal
